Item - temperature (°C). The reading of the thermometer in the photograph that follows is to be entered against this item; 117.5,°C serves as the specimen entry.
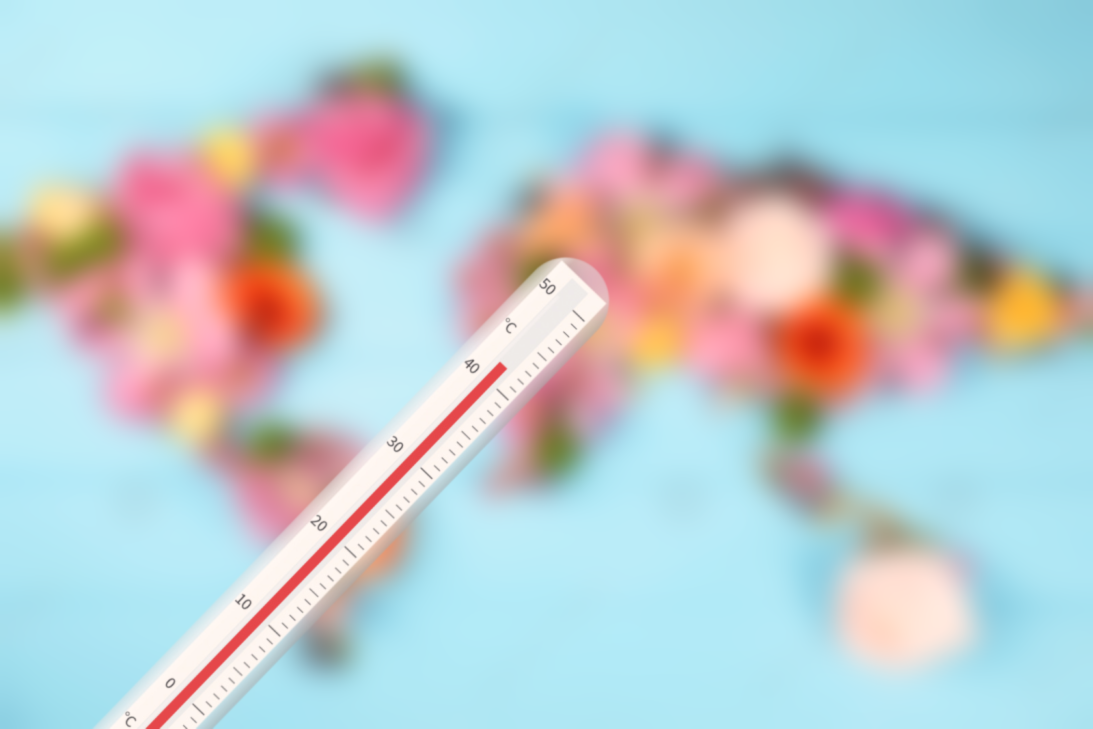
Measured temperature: 42,°C
